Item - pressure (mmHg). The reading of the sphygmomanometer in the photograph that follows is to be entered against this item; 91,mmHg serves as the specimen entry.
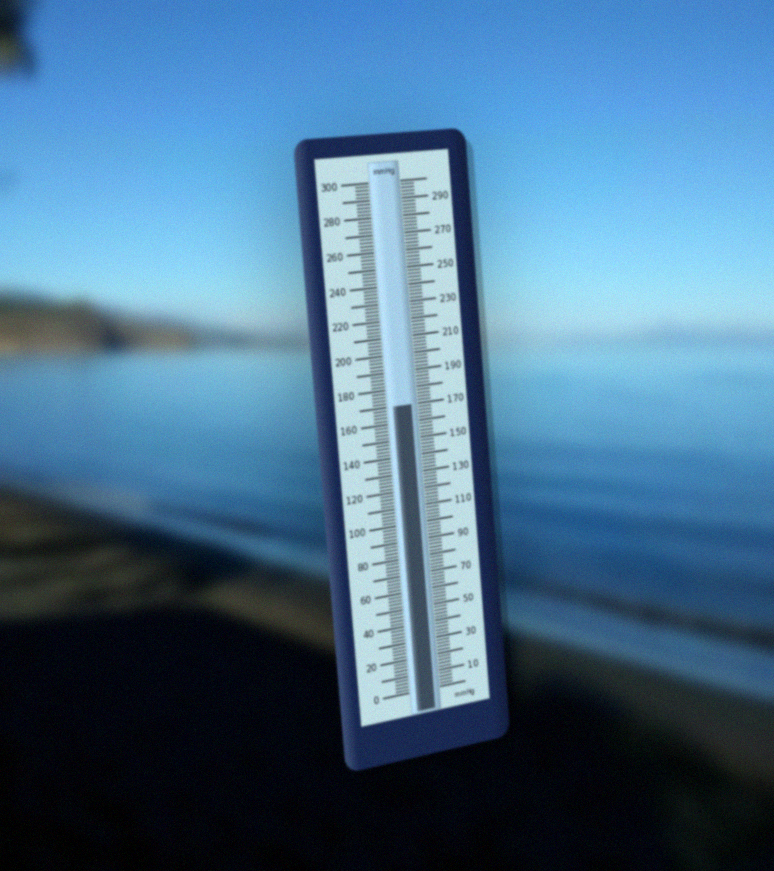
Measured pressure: 170,mmHg
